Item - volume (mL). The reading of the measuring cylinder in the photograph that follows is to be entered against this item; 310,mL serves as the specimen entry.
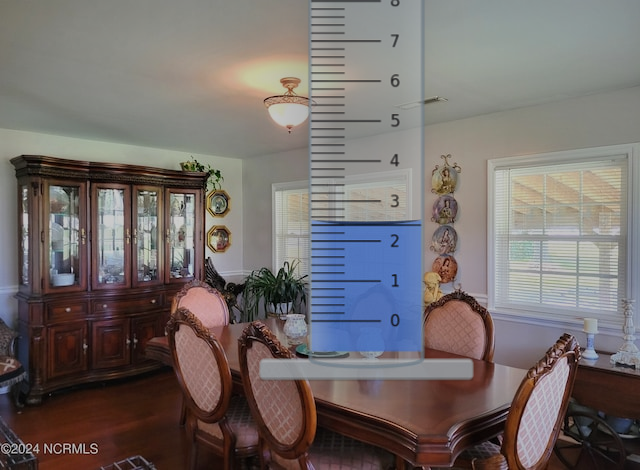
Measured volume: 2.4,mL
